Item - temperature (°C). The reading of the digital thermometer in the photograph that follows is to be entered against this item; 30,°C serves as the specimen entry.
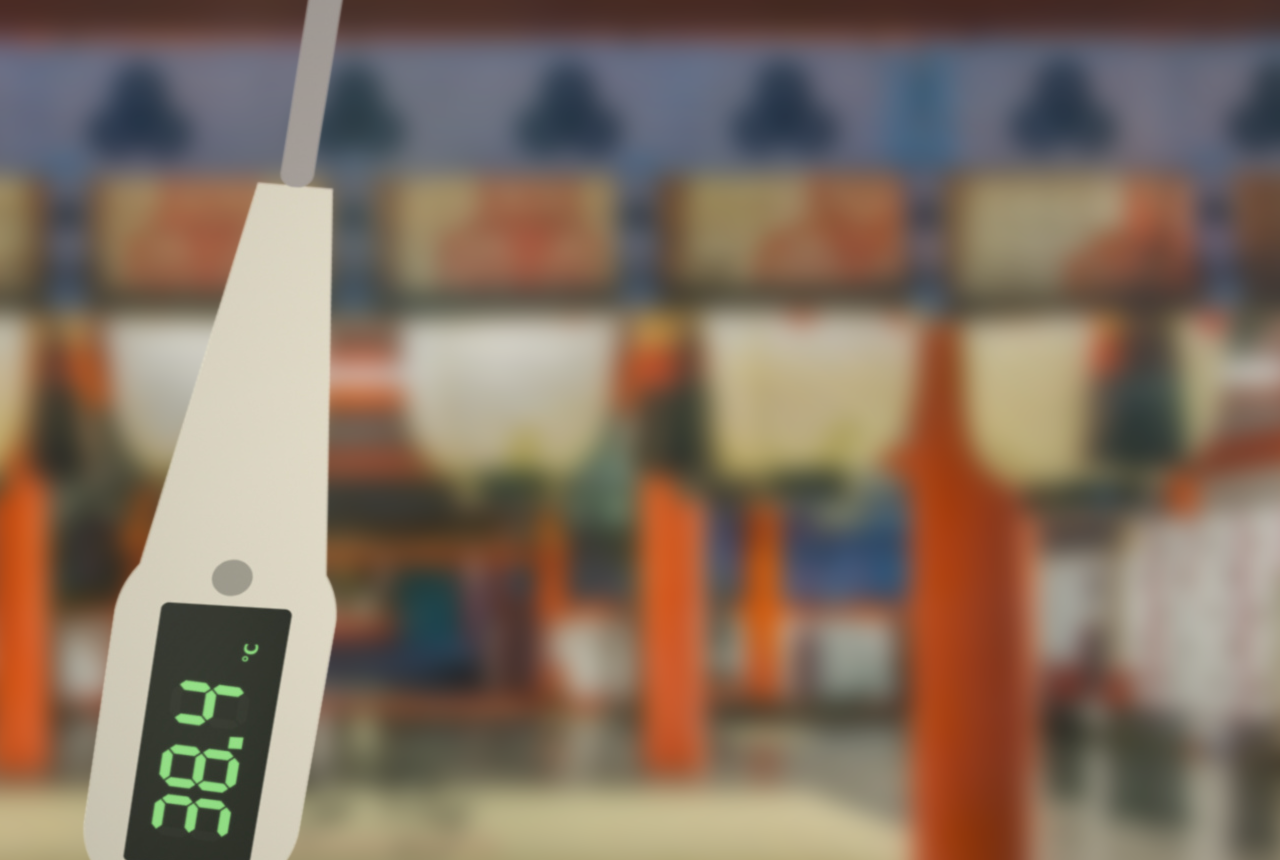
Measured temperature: 38.4,°C
